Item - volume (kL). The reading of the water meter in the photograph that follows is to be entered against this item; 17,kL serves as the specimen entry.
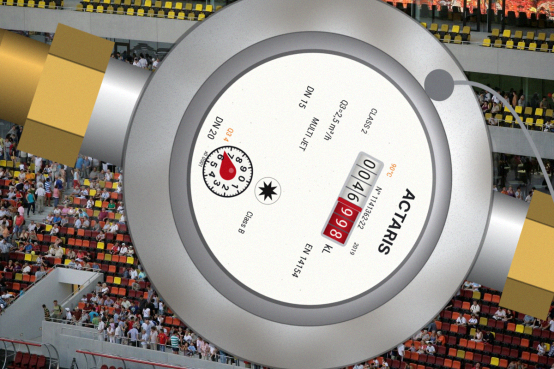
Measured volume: 46.9986,kL
